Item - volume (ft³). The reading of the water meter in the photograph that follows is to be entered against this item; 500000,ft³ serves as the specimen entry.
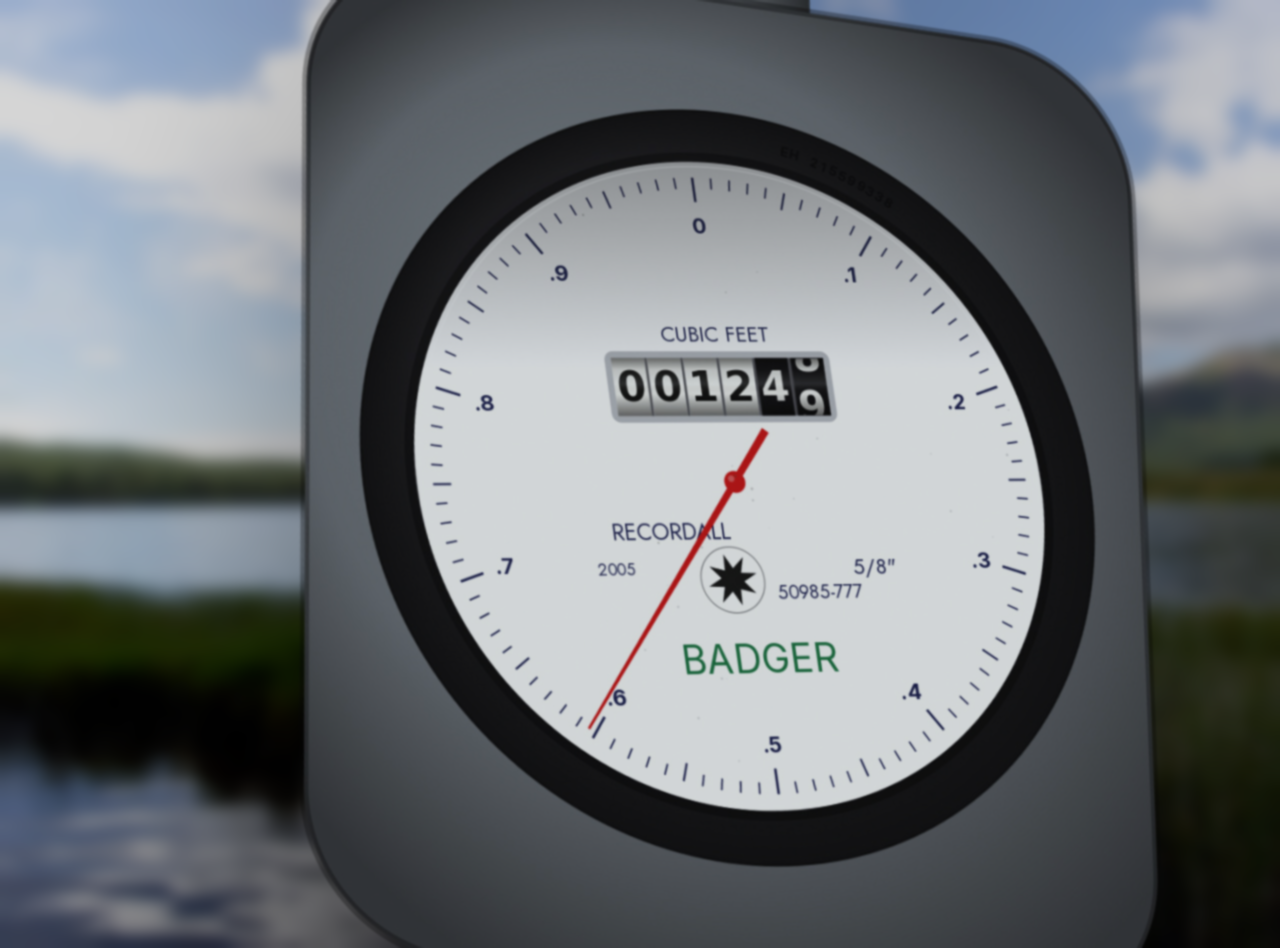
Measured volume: 1248.60,ft³
